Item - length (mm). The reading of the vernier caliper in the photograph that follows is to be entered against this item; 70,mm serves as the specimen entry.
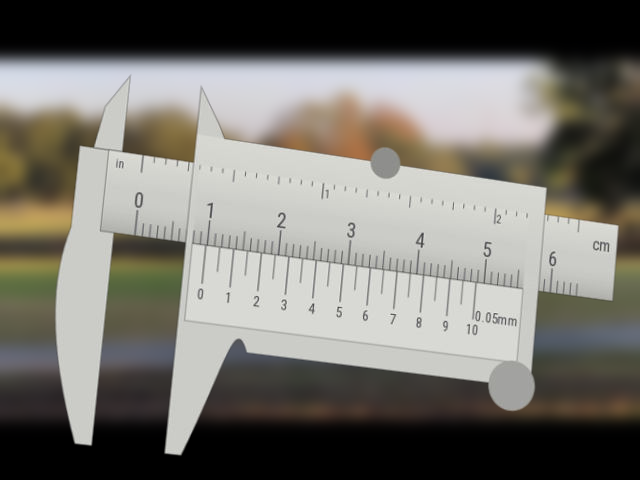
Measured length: 9.8,mm
